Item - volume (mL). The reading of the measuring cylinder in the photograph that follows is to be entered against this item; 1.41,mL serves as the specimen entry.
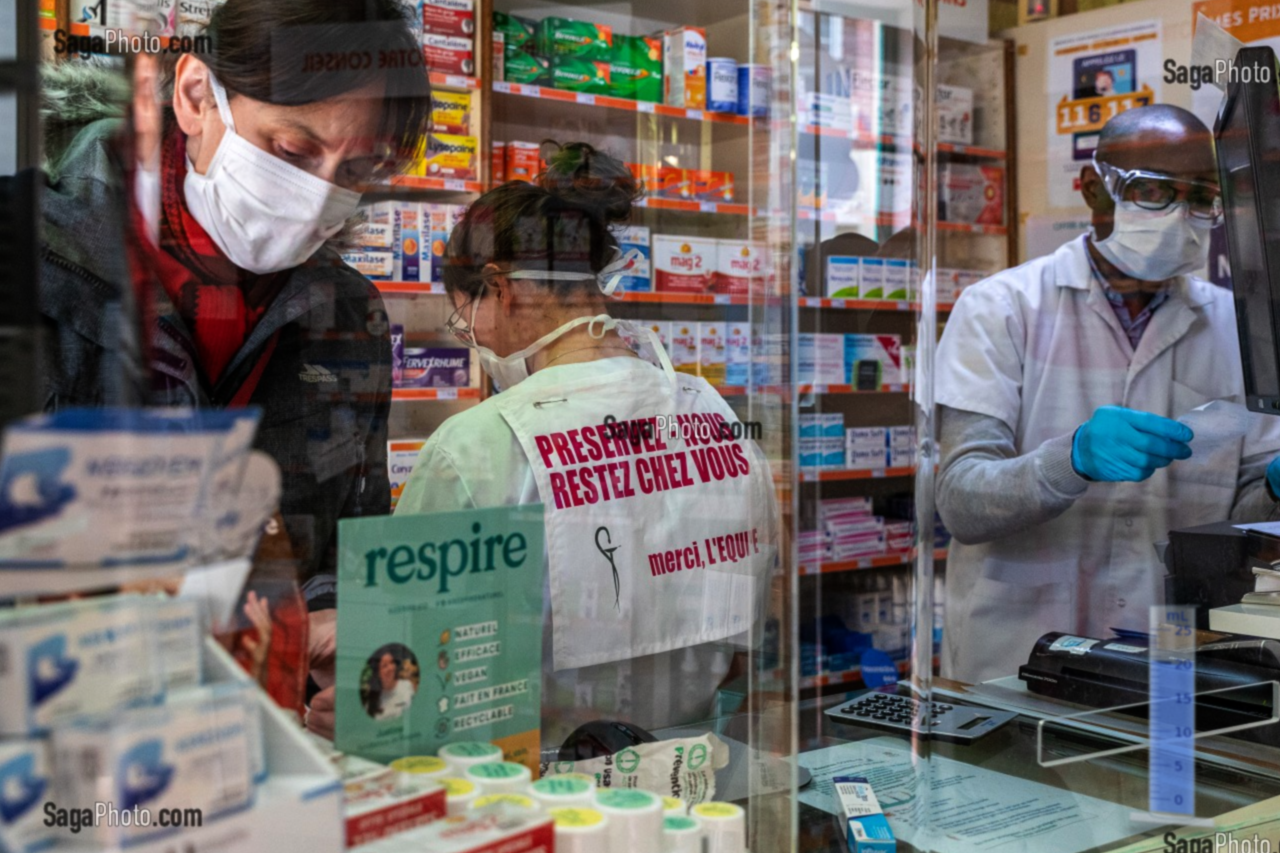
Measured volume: 20,mL
